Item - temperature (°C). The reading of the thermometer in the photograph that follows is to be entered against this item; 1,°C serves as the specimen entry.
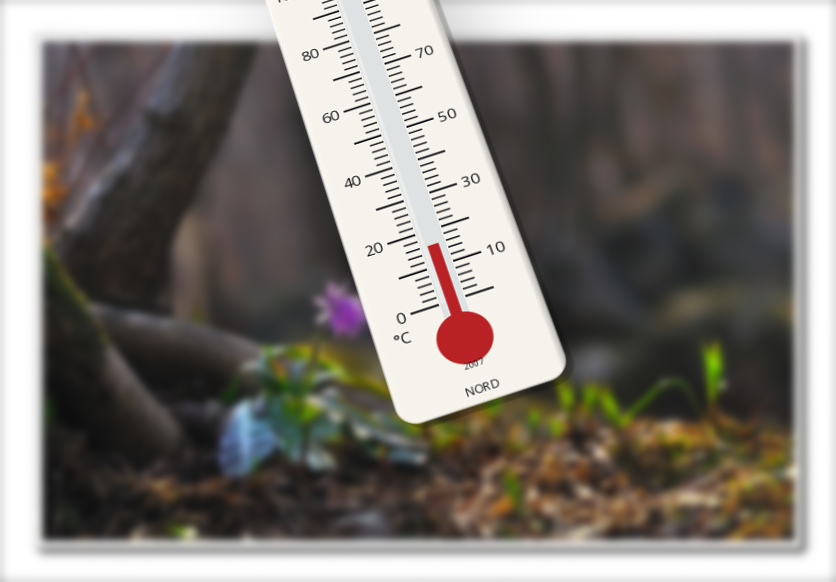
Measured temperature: 16,°C
